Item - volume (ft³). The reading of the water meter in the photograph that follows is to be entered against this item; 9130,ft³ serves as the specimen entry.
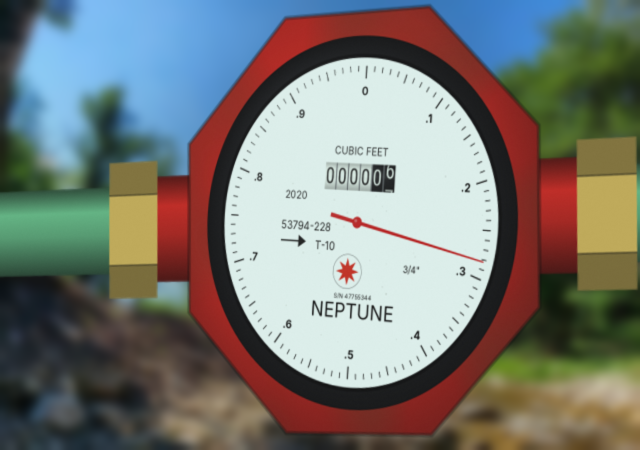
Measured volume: 6.28,ft³
